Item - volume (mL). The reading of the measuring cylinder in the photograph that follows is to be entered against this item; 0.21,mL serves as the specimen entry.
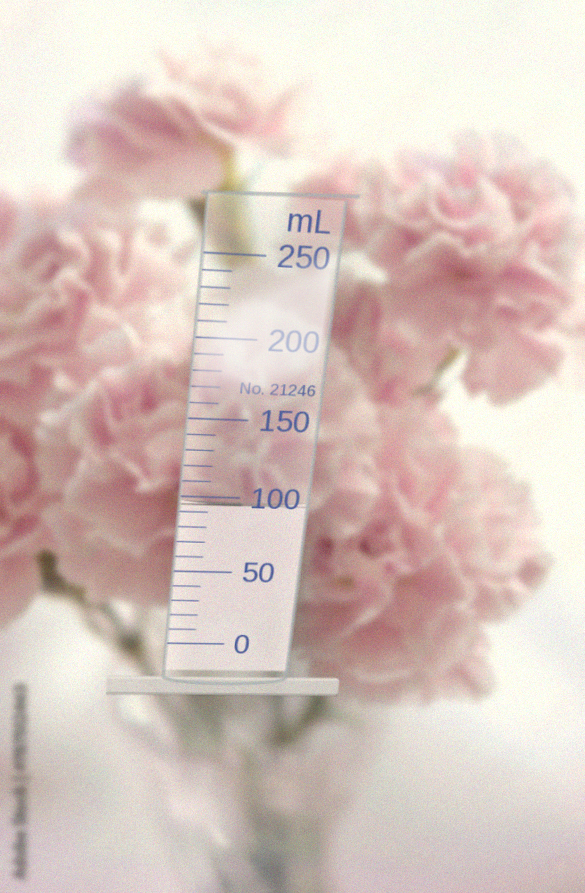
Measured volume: 95,mL
